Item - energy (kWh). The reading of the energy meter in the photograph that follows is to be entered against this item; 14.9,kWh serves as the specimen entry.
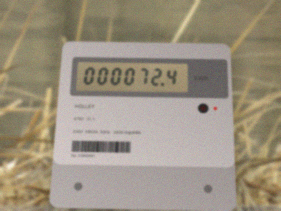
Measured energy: 72.4,kWh
